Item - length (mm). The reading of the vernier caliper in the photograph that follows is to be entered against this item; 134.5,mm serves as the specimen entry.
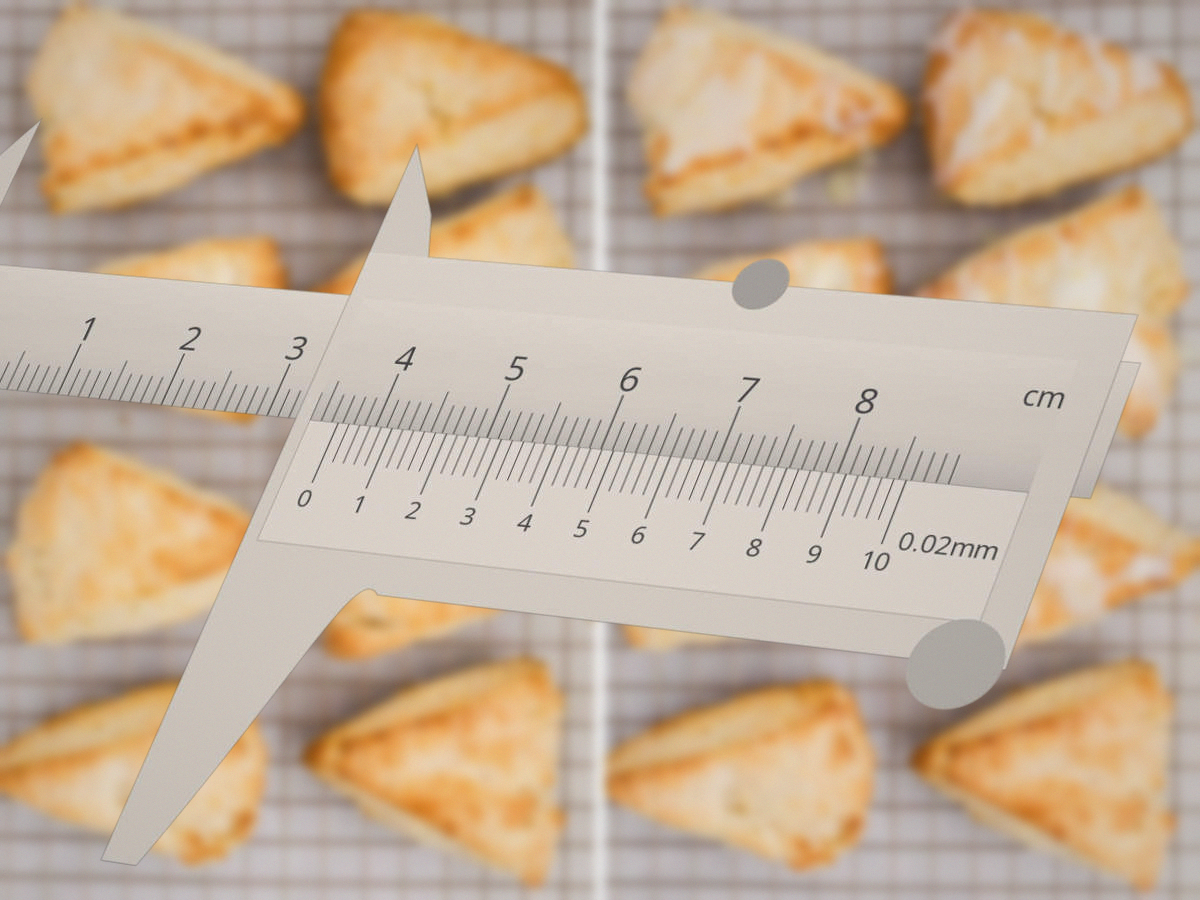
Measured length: 36.6,mm
